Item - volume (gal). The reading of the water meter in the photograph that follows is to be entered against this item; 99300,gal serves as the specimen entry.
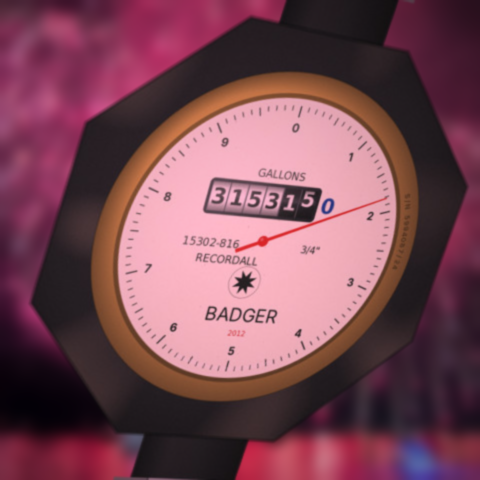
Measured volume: 3153151.8,gal
